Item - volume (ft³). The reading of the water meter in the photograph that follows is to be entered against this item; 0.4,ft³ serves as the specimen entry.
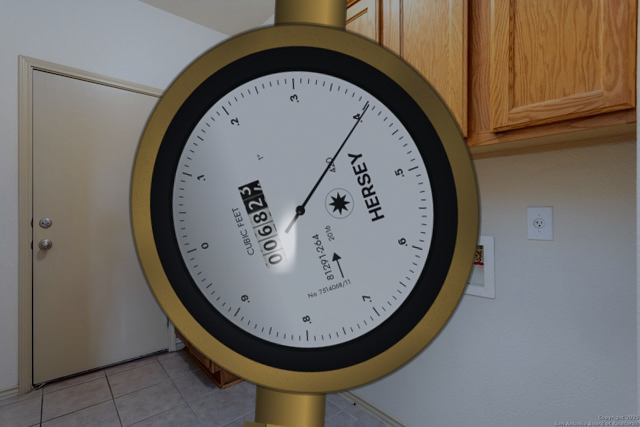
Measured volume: 6823.40,ft³
